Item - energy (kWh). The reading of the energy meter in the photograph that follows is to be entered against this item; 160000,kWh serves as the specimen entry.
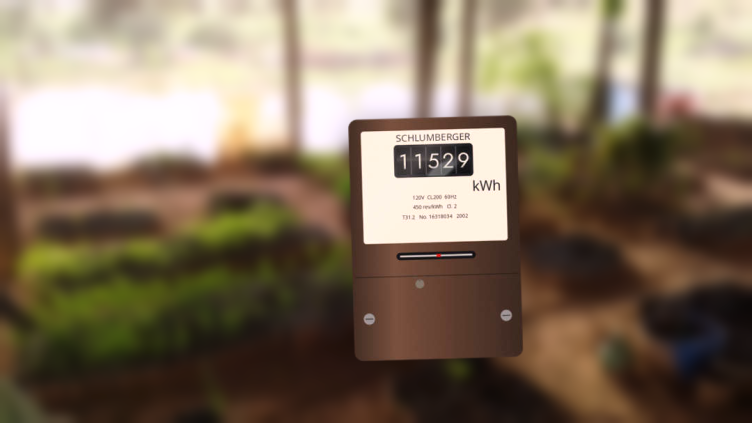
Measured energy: 11529,kWh
